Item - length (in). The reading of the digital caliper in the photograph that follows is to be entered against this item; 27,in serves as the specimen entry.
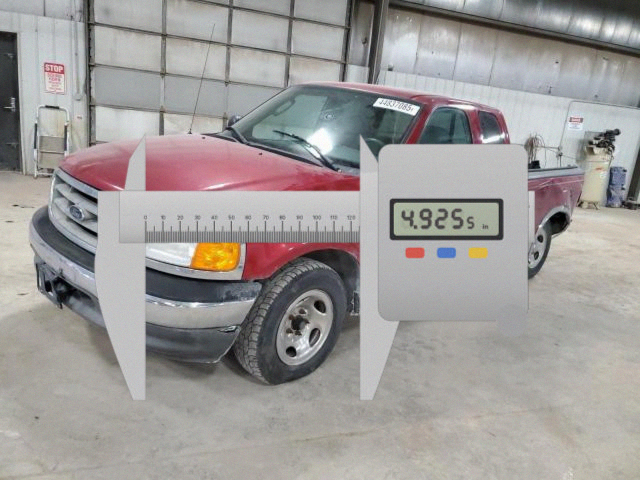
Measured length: 4.9255,in
